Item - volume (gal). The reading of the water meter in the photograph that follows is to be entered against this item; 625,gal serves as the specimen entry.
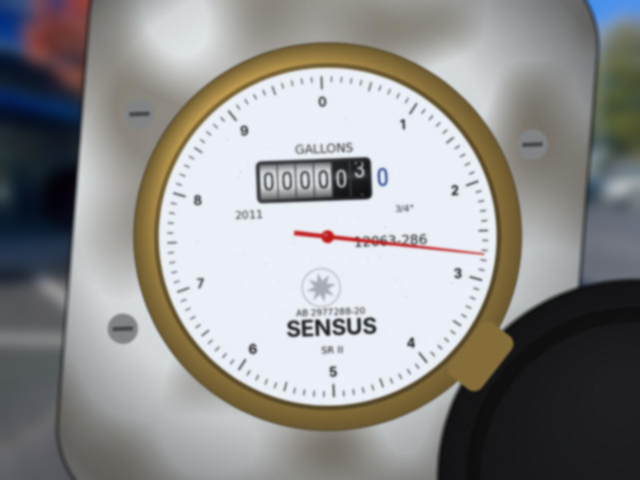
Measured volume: 32.7,gal
